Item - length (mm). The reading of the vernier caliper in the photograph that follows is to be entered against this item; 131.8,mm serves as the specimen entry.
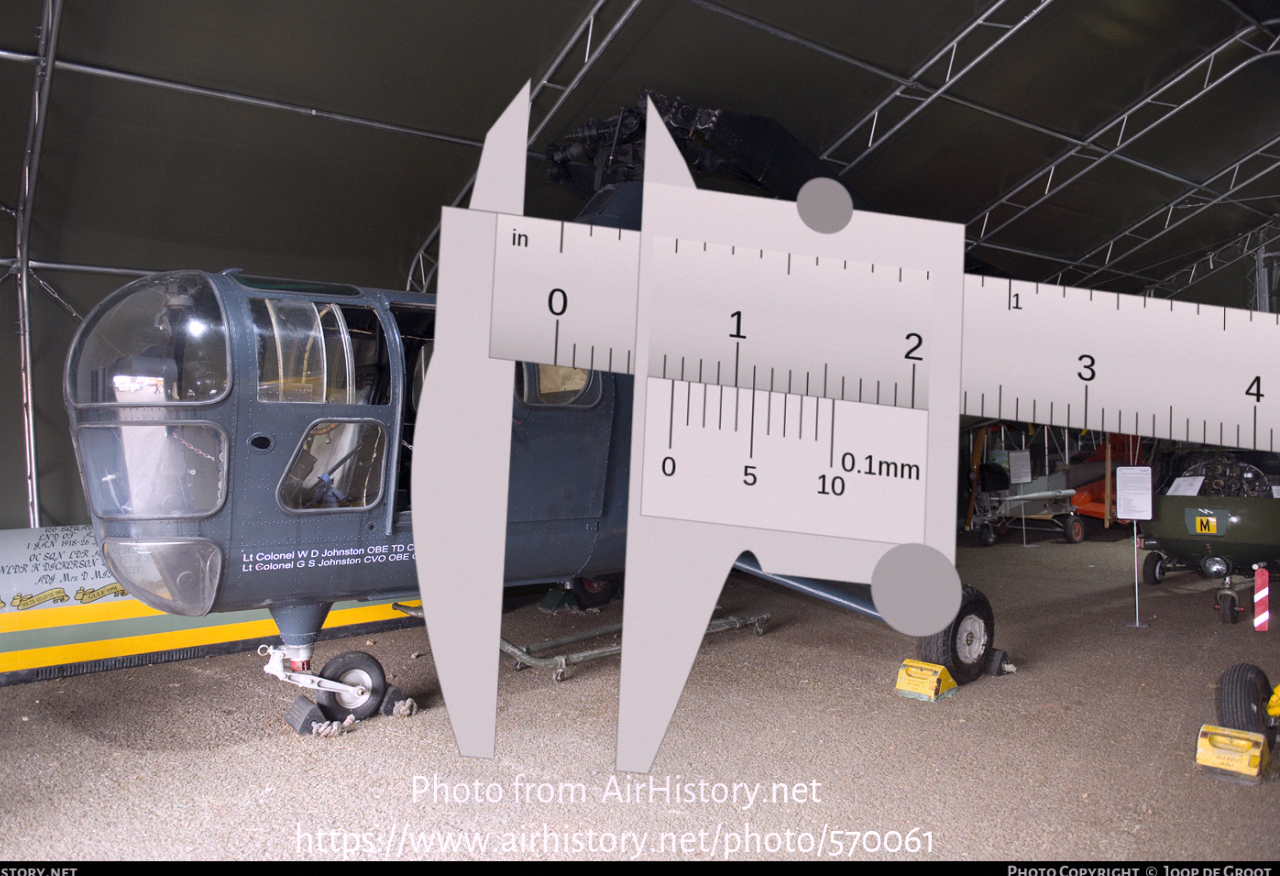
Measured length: 6.5,mm
